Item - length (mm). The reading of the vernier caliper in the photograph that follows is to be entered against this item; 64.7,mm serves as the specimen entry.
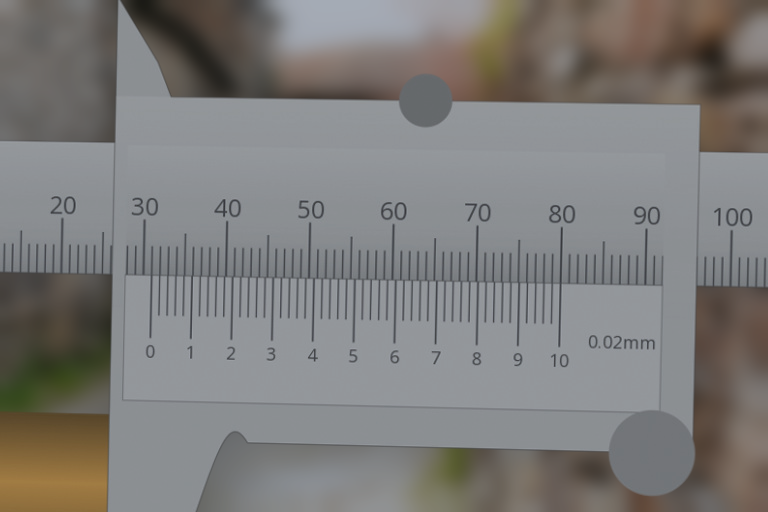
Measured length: 31.0,mm
